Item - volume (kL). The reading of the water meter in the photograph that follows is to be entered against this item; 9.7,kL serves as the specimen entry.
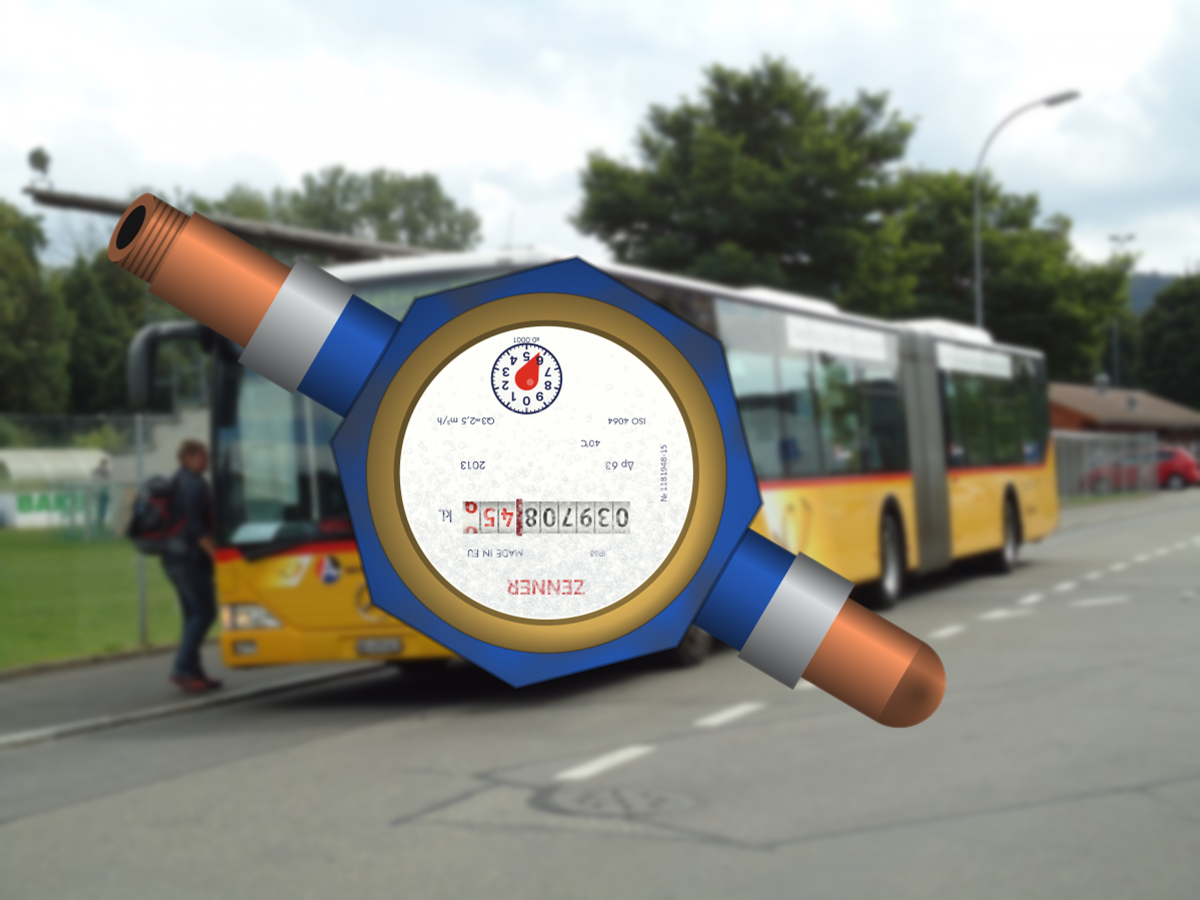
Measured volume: 39708.4585,kL
